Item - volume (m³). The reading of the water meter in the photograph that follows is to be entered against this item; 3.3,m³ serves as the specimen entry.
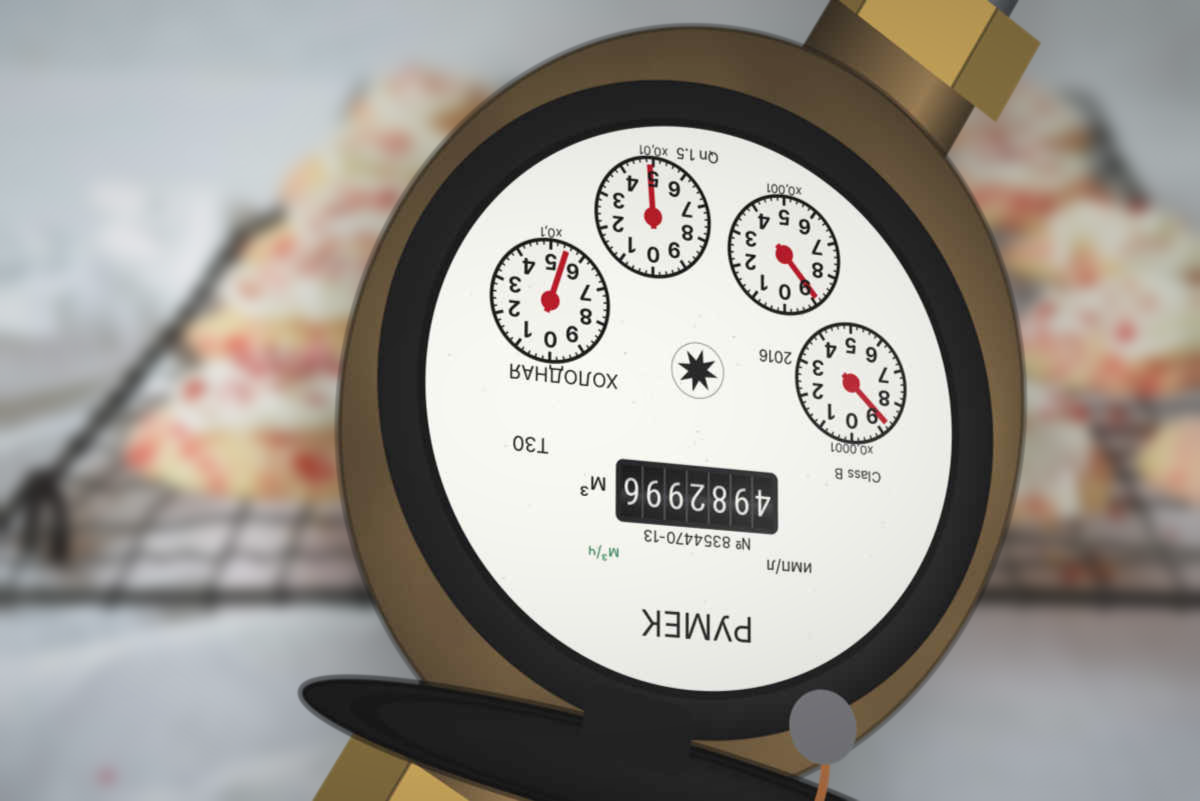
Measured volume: 4982996.5488,m³
